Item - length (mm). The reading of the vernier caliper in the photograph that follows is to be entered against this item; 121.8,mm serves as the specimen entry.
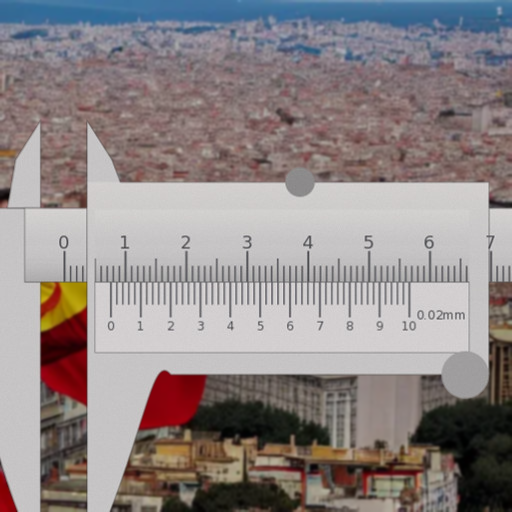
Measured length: 7.6,mm
